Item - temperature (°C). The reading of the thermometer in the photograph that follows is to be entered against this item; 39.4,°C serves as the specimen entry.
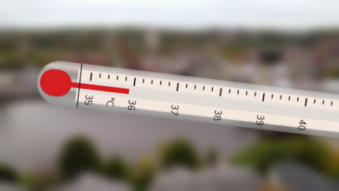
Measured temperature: 35.9,°C
